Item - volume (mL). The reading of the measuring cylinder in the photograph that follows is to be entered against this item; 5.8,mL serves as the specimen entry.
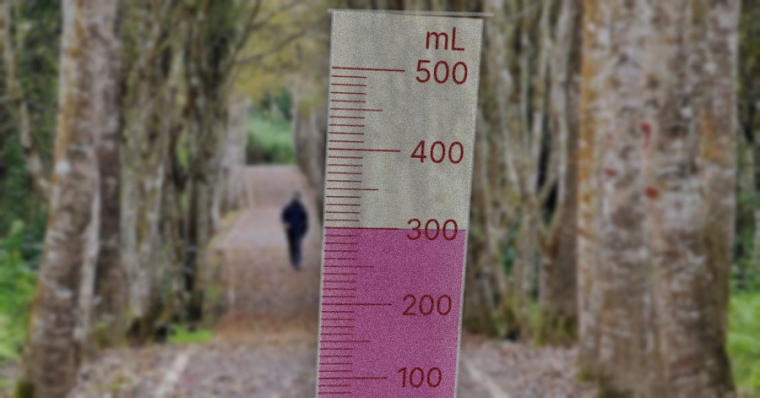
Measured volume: 300,mL
